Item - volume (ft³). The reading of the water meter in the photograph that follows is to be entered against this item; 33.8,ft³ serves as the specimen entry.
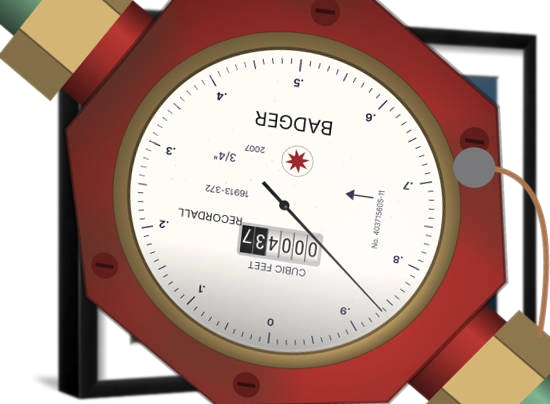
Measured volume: 436.86,ft³
